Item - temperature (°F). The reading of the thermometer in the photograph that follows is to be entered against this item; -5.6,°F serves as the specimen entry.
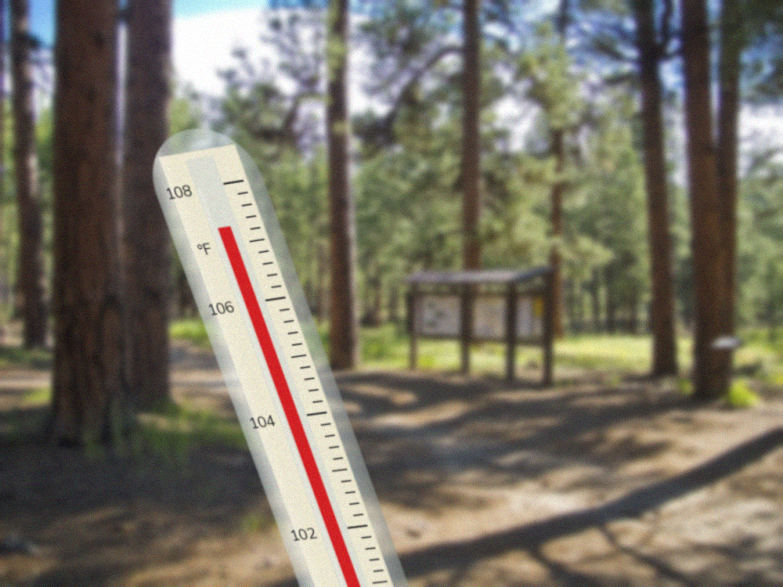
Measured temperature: 107.3,°F
